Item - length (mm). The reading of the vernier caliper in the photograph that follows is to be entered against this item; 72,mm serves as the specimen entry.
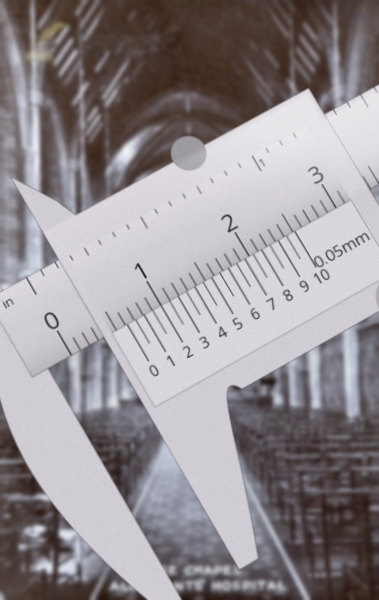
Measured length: 6.2,mm
